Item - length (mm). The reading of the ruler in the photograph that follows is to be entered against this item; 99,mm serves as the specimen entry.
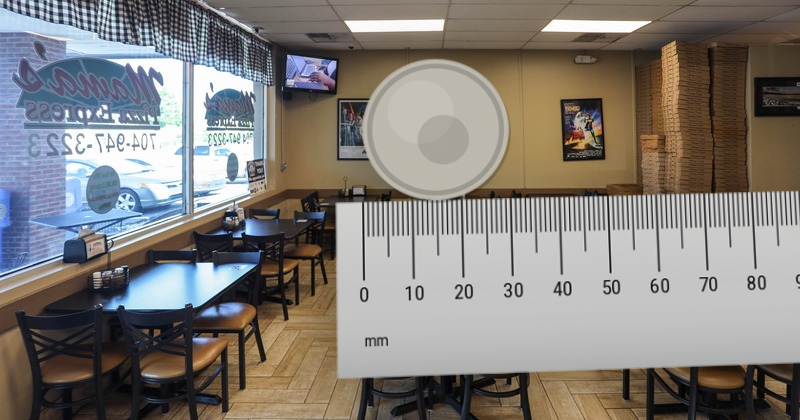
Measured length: 30,mm
